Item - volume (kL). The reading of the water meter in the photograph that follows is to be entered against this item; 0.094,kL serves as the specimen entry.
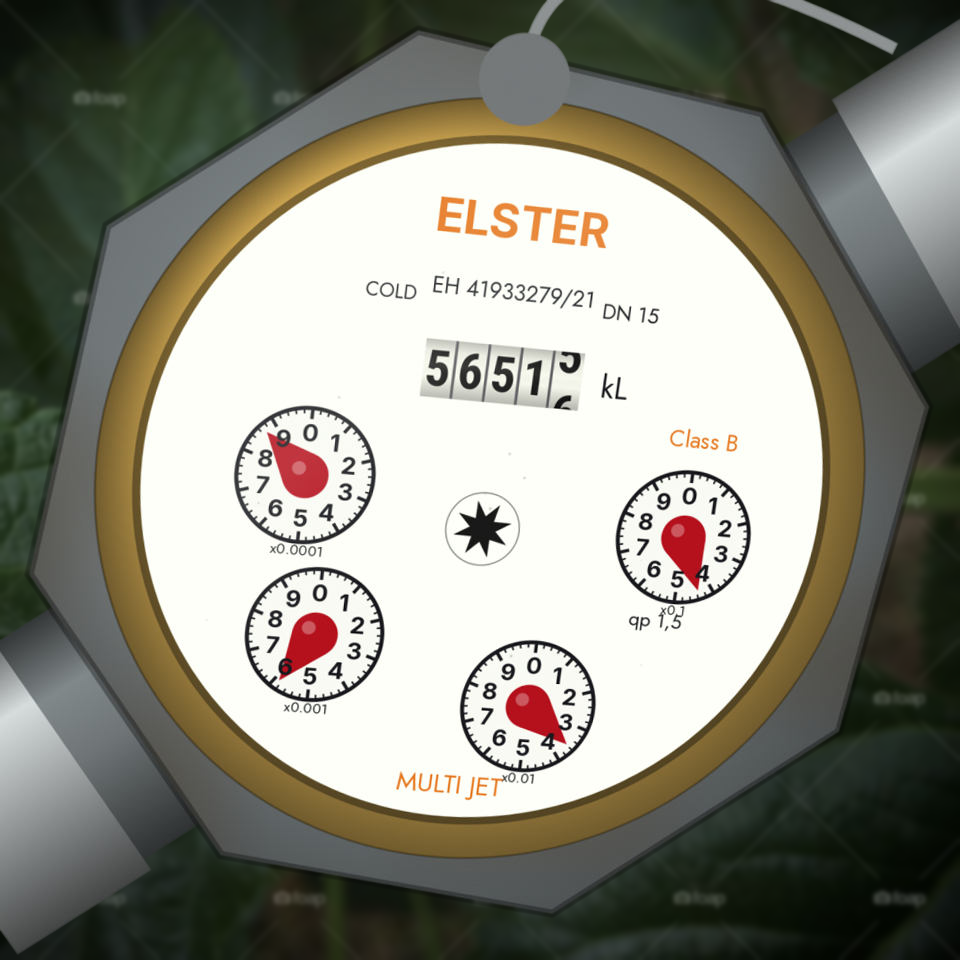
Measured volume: 56515.4358,kL
